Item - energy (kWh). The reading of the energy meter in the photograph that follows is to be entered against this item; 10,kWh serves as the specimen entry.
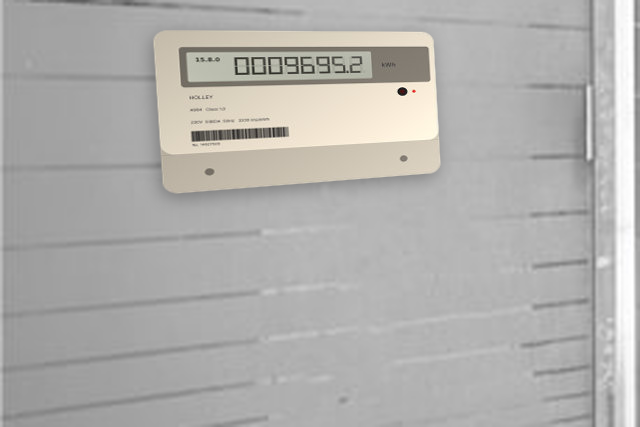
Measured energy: 9695.2,kWh
